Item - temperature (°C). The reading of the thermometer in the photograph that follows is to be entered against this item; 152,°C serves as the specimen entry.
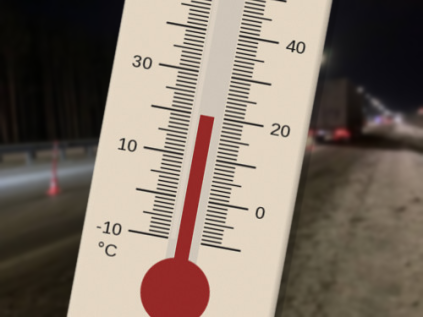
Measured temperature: 20,°C
